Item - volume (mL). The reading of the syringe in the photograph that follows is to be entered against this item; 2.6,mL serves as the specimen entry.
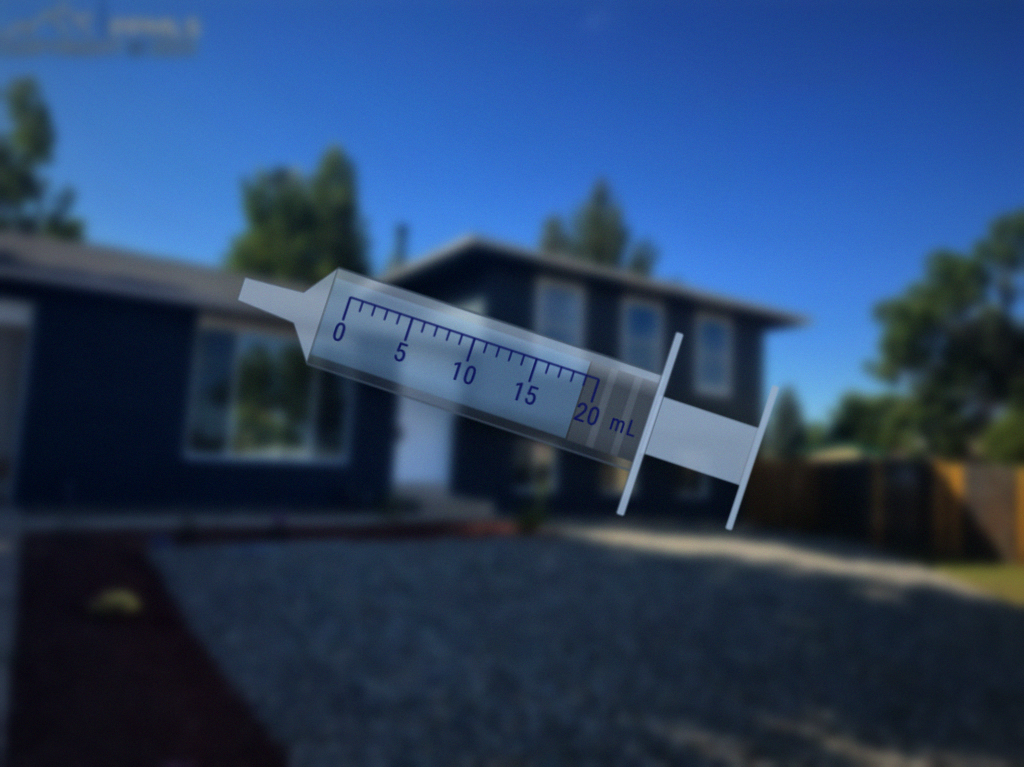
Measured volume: 19,mL
